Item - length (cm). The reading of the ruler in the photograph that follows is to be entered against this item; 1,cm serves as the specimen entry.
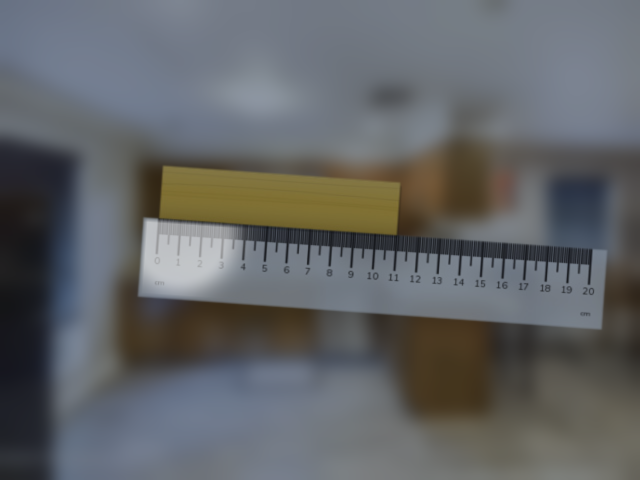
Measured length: 11,cm
